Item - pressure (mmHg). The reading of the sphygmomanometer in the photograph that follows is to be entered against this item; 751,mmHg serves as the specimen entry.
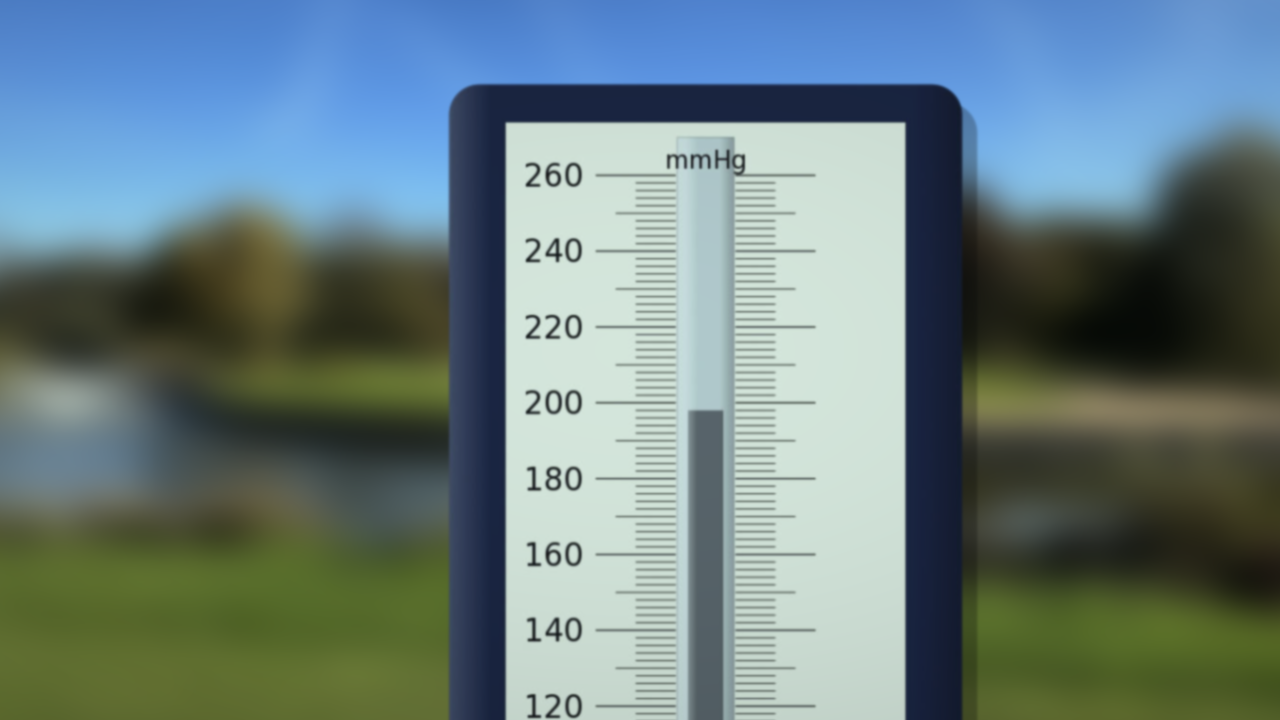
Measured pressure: 198,mmHg
